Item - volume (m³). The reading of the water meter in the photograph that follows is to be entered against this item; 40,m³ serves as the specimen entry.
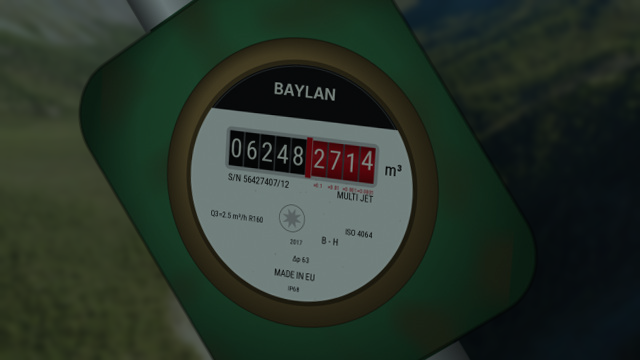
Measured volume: 6248.2714,m³
